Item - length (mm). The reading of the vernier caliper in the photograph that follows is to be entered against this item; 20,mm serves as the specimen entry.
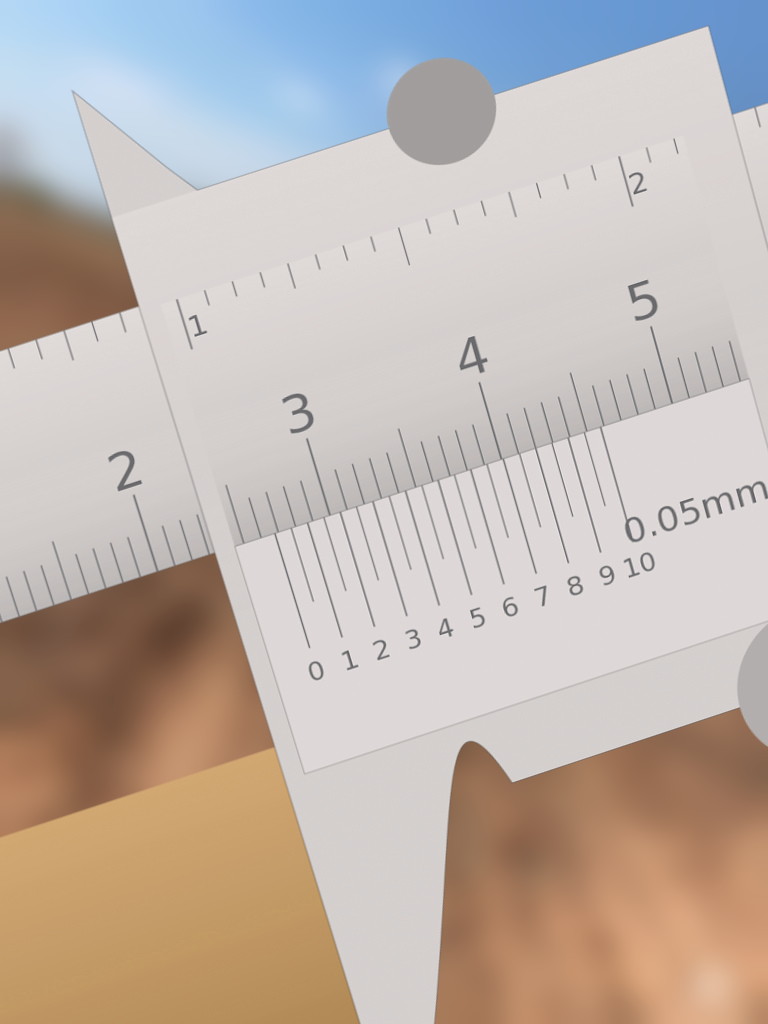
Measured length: 26.8,mm
